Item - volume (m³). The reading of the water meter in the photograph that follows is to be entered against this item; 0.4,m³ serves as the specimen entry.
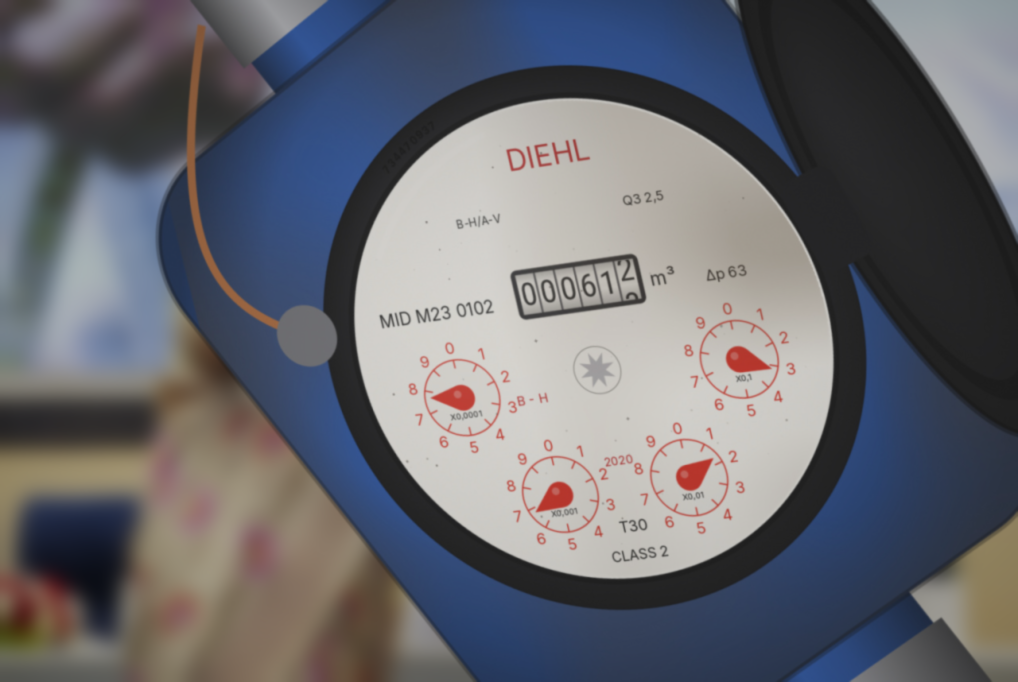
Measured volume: 612.3167,m³
